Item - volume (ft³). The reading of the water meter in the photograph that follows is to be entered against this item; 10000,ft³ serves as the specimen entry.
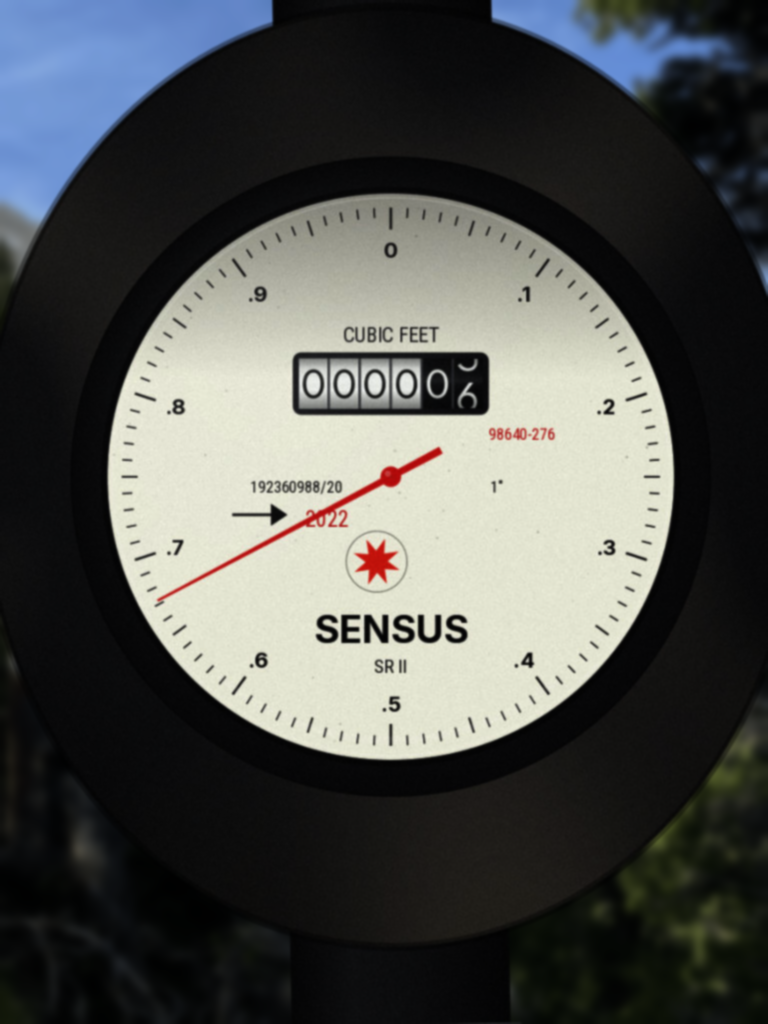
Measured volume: 5.67,ft³
